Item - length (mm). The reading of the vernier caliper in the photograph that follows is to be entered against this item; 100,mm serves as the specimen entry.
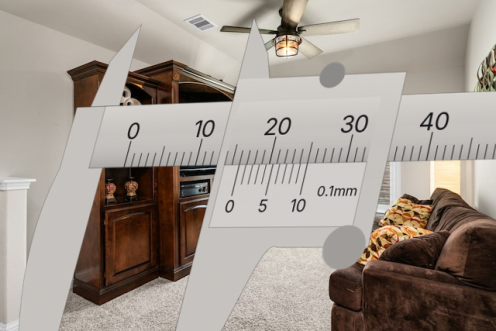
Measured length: 16.0,mm
